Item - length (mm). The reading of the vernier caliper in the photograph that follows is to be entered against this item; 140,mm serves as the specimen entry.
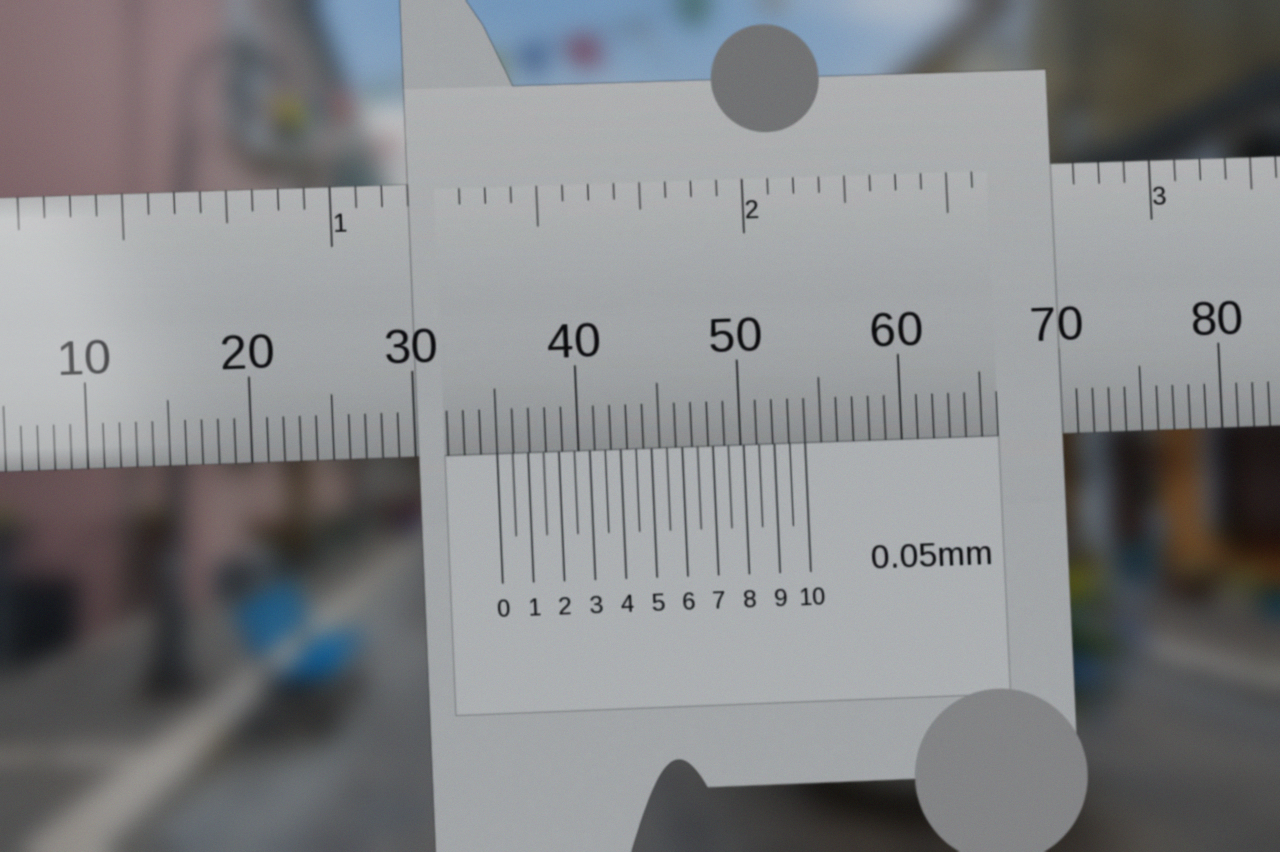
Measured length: 35.0,mm
